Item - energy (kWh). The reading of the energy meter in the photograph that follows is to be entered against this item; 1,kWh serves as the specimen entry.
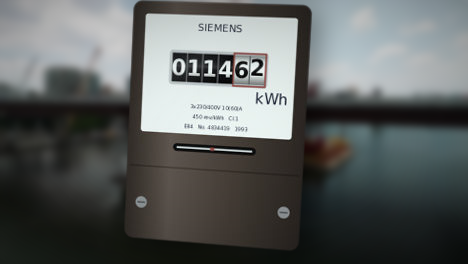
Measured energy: 114.62,kWh
